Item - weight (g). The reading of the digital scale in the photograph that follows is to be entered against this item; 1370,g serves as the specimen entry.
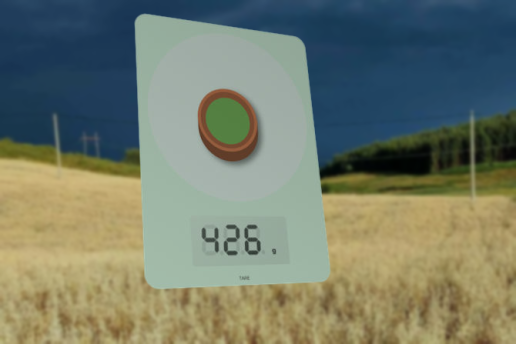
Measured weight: 426,g
